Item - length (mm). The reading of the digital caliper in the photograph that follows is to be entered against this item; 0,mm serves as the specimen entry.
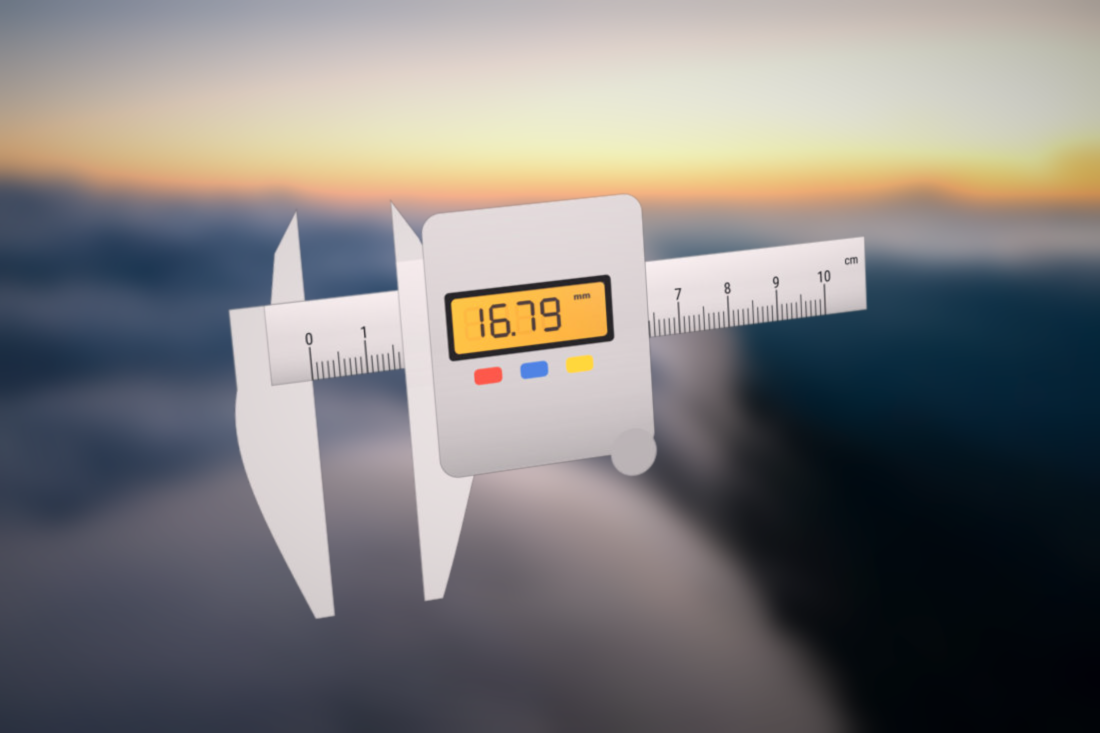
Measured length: 16.79,mm
